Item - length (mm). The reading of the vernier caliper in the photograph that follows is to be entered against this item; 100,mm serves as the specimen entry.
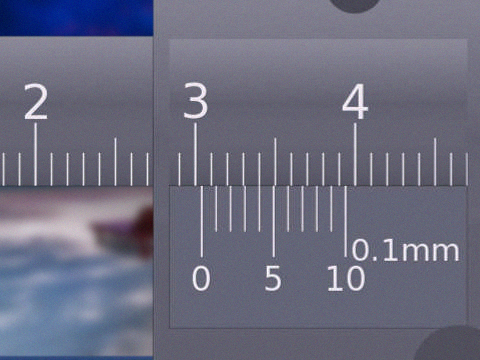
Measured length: 30.4,mm
